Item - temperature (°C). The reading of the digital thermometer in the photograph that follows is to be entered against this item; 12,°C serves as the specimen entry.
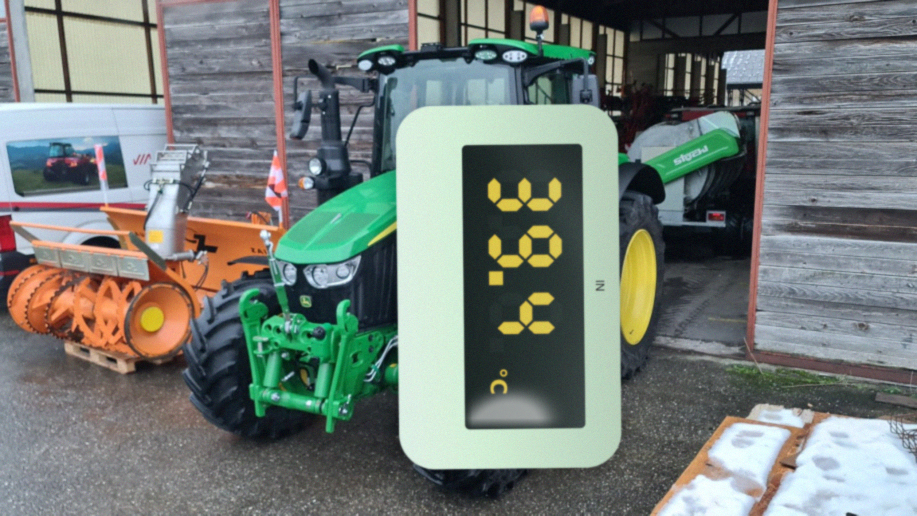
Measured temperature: 39.4,°C
